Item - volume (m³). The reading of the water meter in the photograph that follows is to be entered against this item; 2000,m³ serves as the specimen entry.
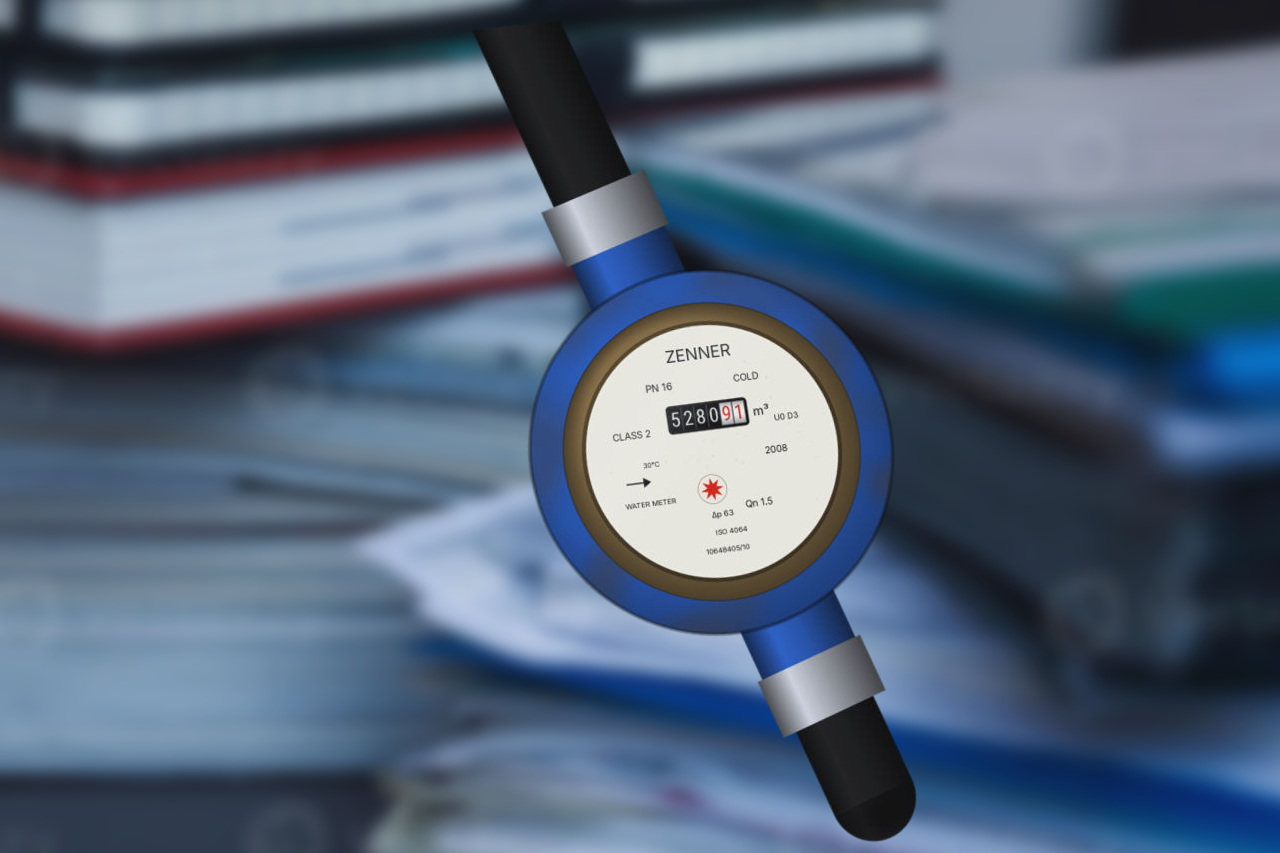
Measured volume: 5280.91,m³
